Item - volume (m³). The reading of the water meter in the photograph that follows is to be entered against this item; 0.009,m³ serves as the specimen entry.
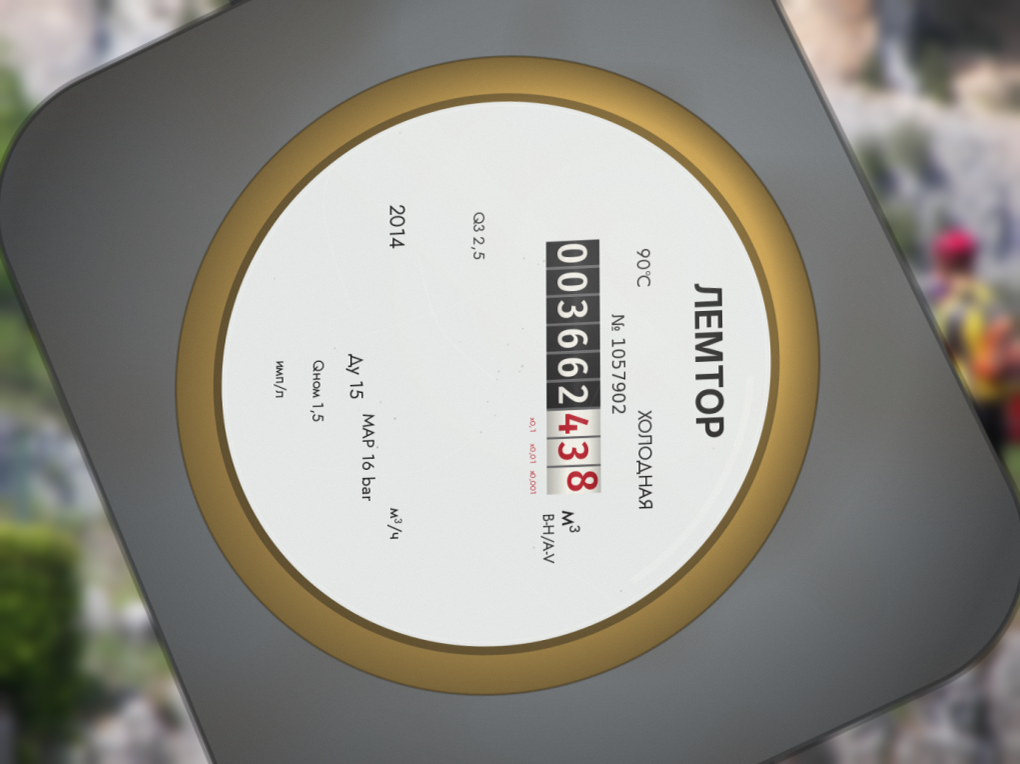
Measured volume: 3662.438,m³
